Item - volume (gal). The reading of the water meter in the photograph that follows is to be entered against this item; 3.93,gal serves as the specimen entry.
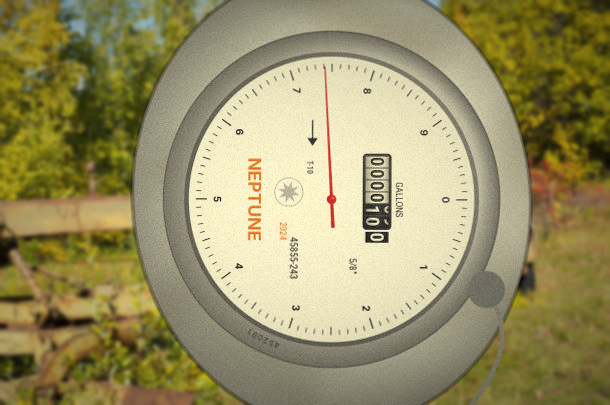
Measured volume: 97.4,gal
